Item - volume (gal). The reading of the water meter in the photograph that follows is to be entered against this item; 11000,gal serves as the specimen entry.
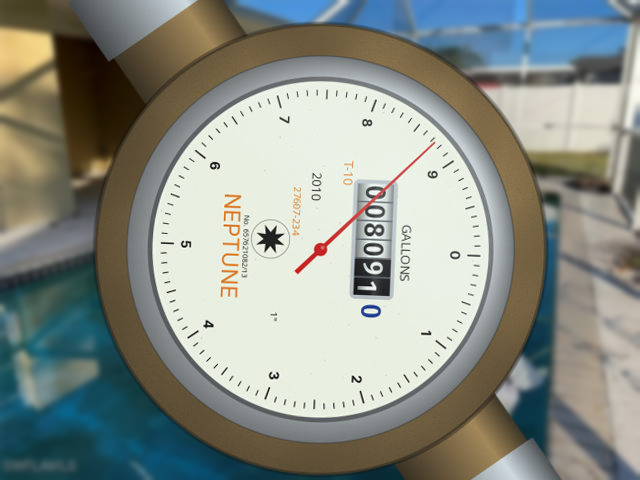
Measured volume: 80908.7,gal
